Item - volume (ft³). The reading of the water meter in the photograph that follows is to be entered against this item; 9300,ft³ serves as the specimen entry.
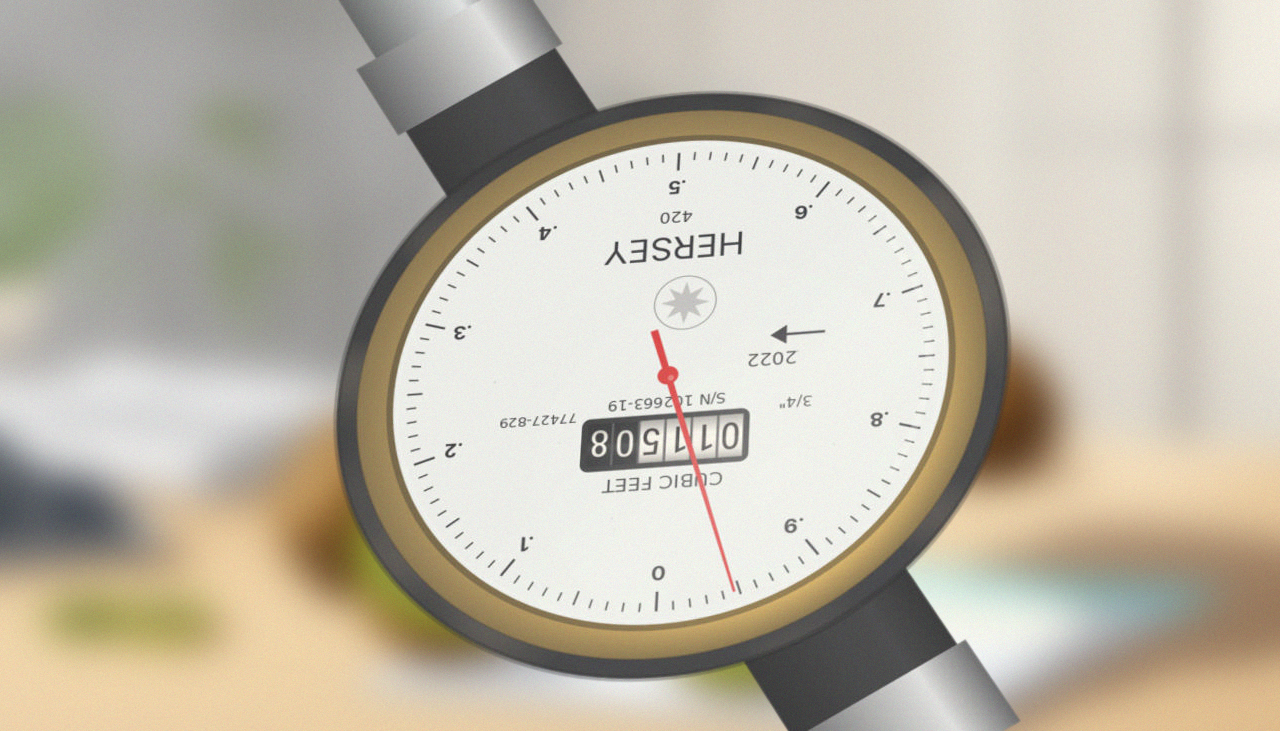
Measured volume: 11507.95,ft³
